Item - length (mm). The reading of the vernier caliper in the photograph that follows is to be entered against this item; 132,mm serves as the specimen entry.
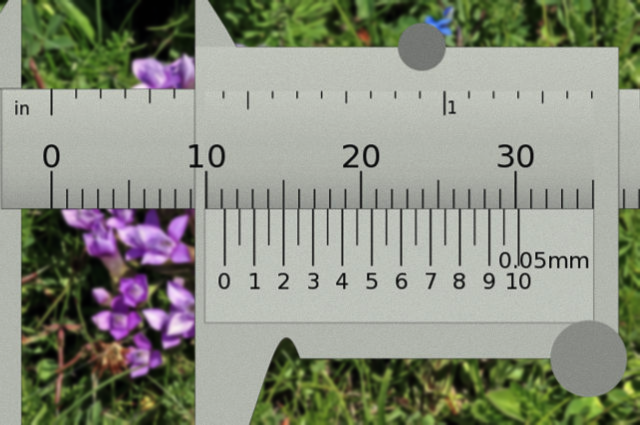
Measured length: 11.2,mm
